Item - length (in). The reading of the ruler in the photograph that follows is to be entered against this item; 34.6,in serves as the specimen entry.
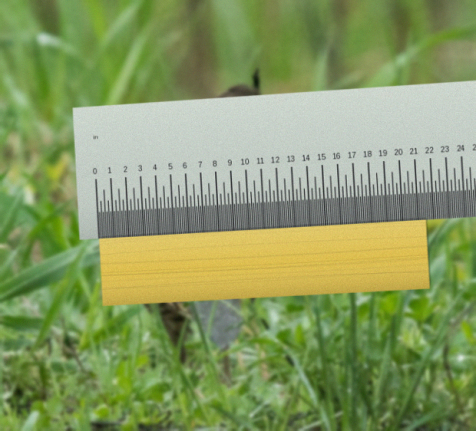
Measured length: 21.5,in
